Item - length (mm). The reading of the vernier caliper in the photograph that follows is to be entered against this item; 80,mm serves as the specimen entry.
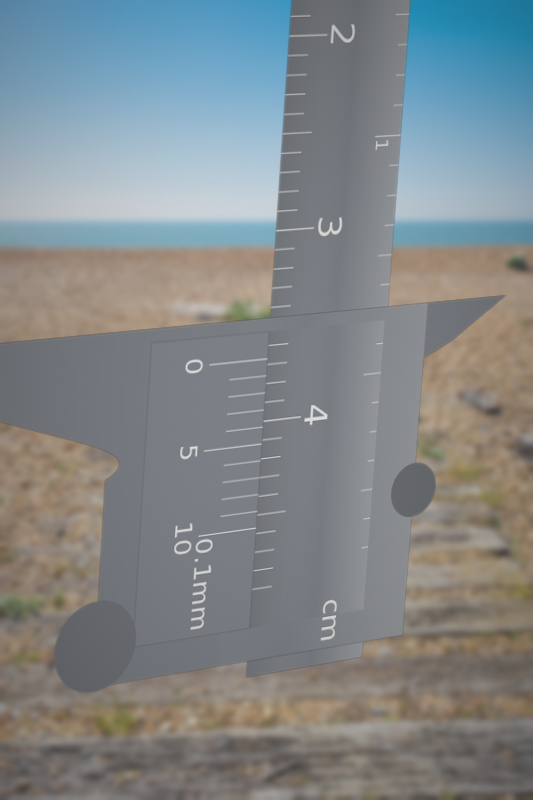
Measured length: 36.7,mm
